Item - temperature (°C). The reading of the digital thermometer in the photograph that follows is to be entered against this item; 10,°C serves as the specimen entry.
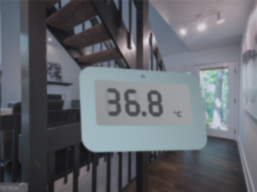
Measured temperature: 36.8,°C
